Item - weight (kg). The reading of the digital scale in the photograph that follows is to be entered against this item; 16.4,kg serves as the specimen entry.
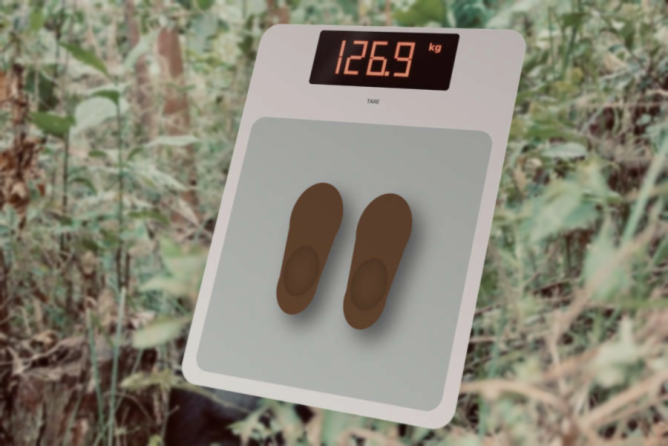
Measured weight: 126.9,kg
